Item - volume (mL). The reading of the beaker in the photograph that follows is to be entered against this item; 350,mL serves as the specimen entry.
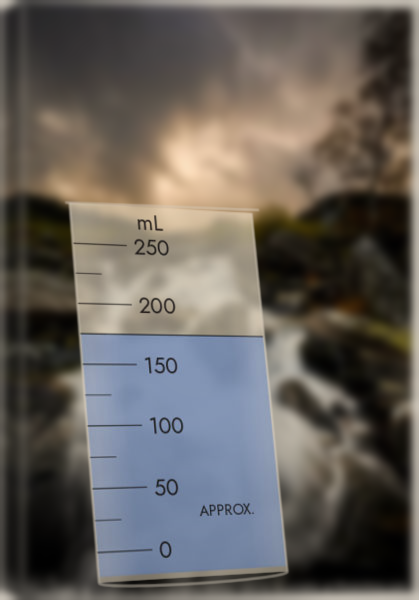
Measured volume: 175,mL
